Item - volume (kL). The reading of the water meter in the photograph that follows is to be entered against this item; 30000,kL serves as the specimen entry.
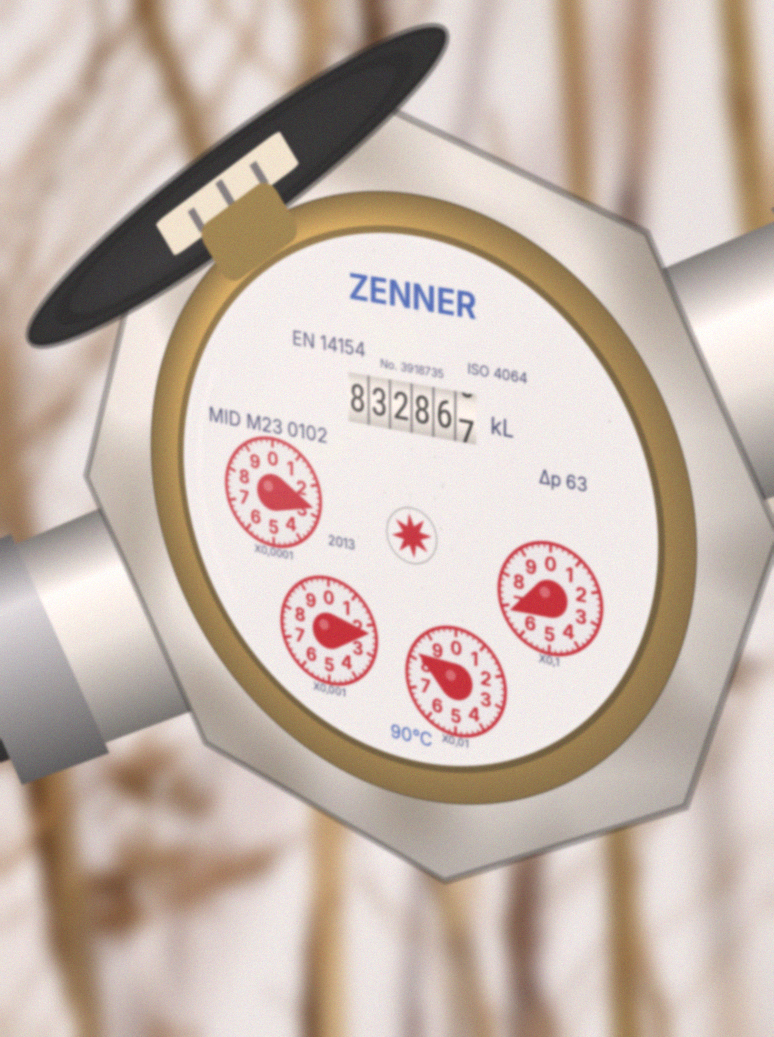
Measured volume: 832866.6822,kL
